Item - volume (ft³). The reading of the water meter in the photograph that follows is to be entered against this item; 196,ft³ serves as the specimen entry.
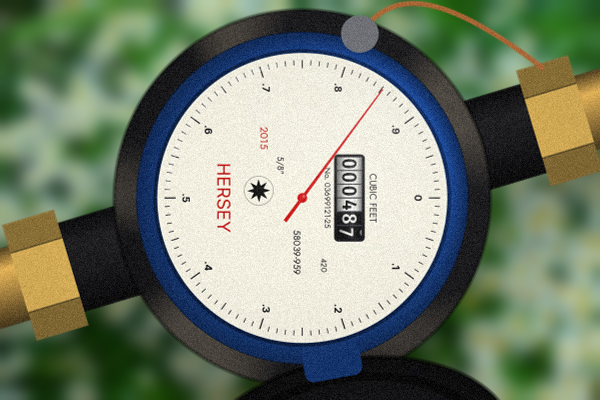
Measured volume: 486.85,ft³
